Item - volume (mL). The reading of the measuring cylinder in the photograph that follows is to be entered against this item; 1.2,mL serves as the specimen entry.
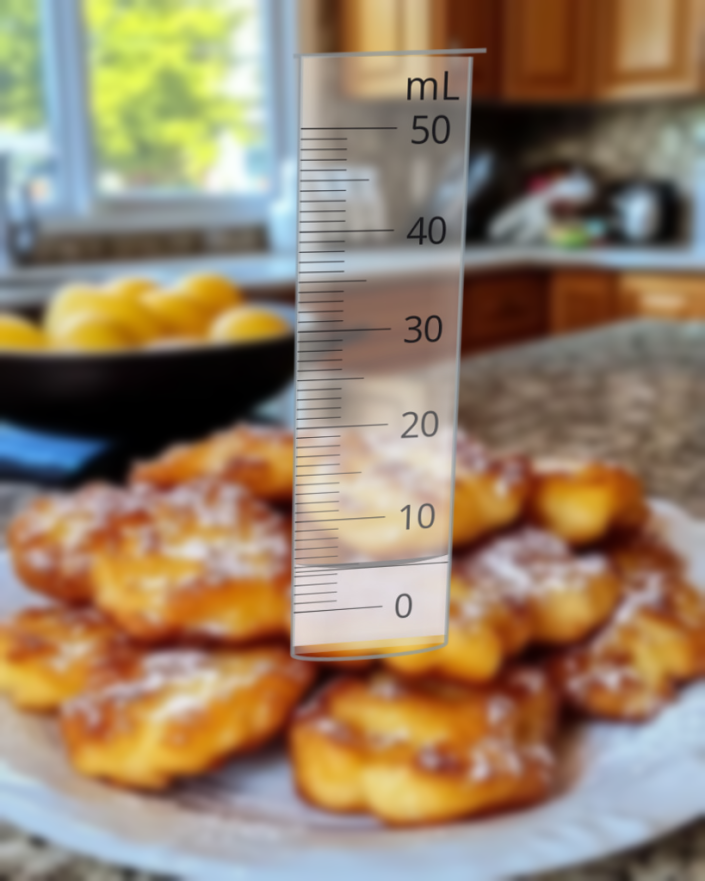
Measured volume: 4.5,mL
